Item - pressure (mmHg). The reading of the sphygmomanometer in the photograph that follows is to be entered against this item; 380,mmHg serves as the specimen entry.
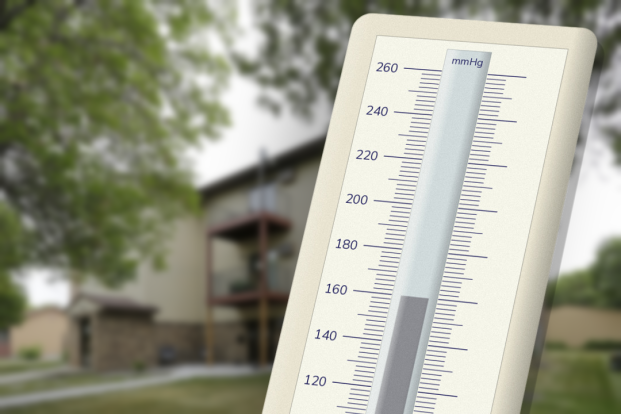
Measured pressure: 160,mmHg
